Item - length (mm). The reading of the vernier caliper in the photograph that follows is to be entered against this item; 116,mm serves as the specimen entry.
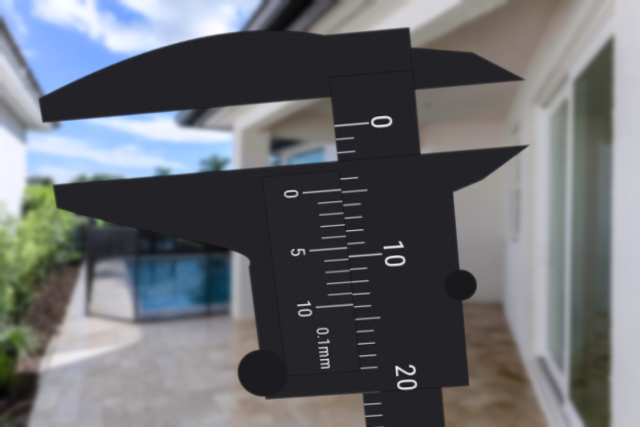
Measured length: 4.8,mm
